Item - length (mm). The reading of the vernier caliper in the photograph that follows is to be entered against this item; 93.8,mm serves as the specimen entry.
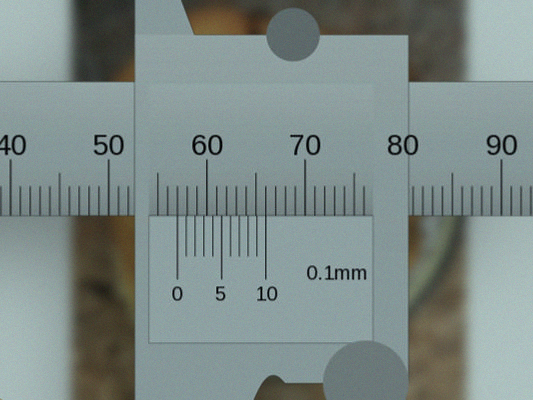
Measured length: 57.0,mm
